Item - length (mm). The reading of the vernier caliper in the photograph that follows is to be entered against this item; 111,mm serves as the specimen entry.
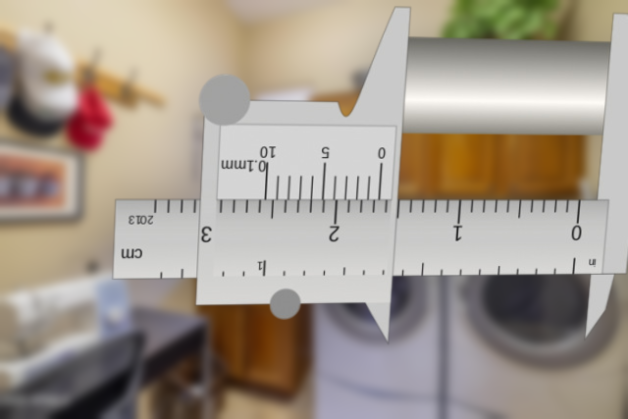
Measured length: 16.6,mm
